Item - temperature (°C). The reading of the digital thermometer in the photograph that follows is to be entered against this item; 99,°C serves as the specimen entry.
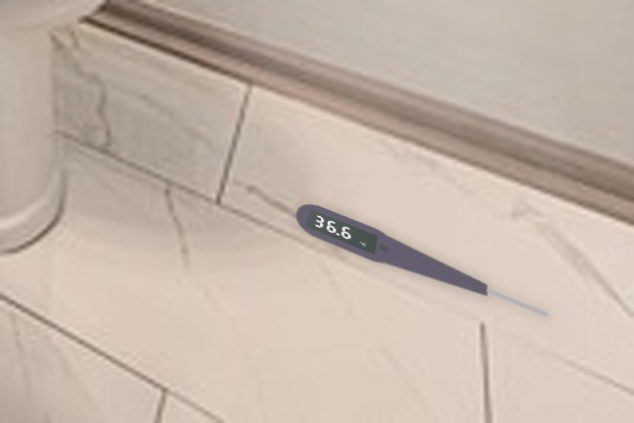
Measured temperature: 36.6,°C
